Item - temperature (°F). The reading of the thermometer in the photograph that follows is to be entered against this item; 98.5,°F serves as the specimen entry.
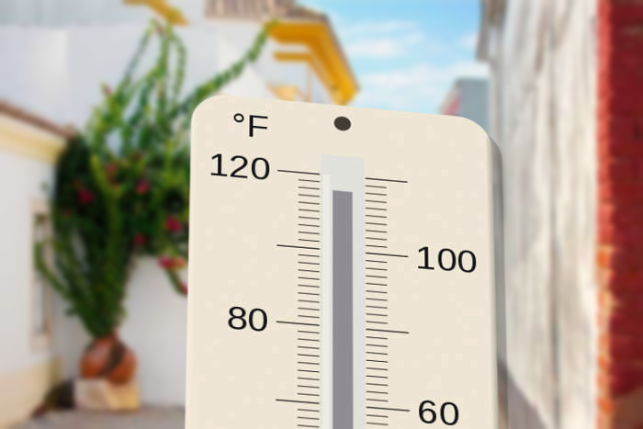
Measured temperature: 116,°F
